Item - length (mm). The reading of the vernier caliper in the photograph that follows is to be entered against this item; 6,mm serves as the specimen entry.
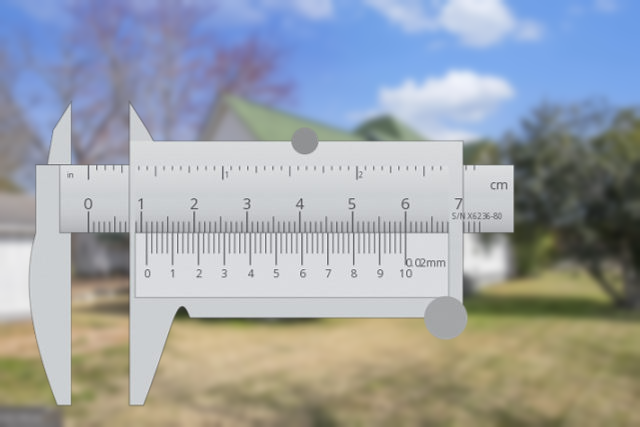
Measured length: 11.0,mm
